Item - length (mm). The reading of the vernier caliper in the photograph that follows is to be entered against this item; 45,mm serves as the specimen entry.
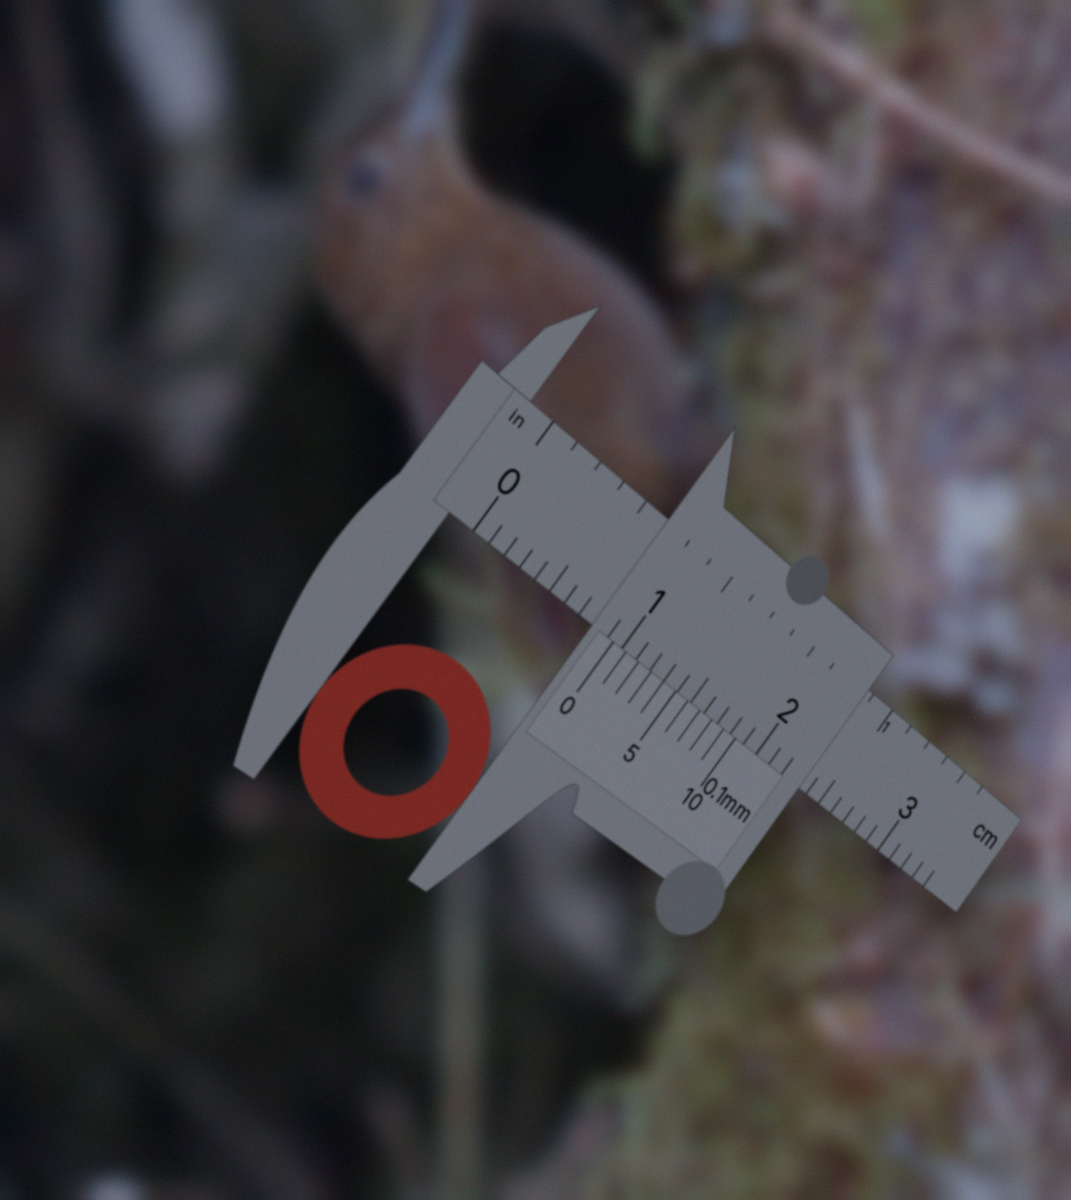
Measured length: 9.4,mm
